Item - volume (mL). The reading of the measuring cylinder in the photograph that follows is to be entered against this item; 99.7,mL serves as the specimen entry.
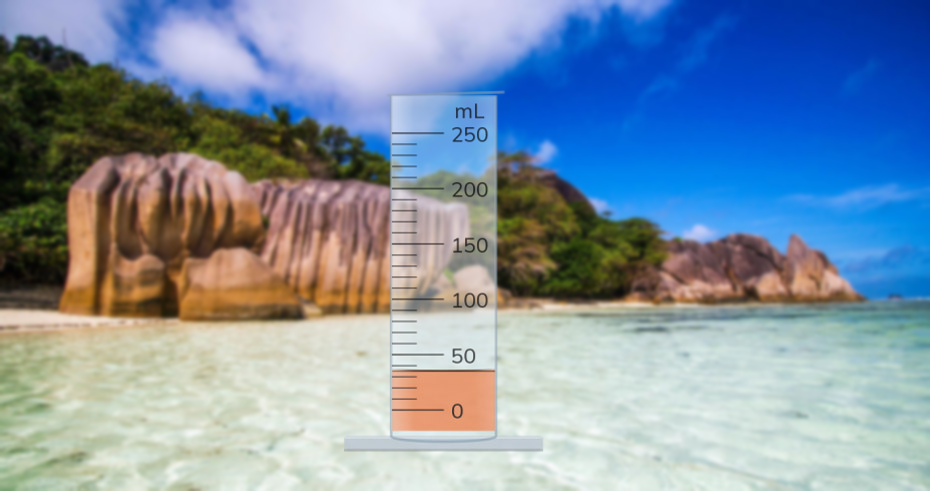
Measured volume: 35,mL
